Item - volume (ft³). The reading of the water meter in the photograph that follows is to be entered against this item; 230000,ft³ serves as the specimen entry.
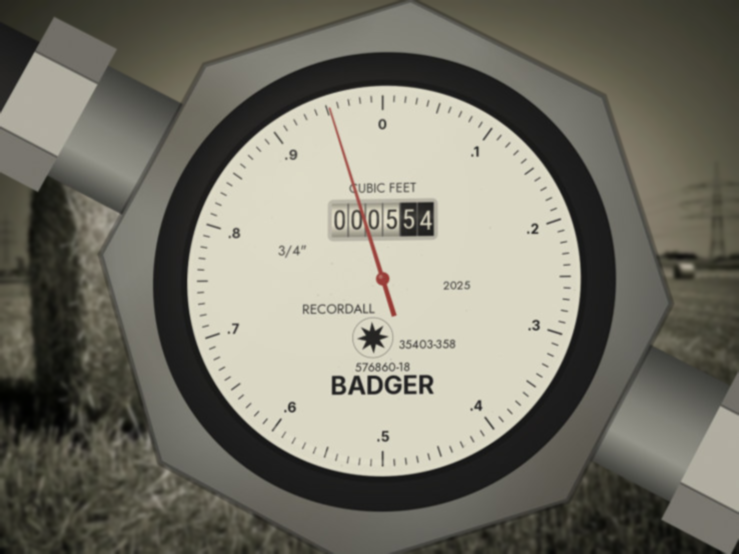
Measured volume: 553.95,ft³
